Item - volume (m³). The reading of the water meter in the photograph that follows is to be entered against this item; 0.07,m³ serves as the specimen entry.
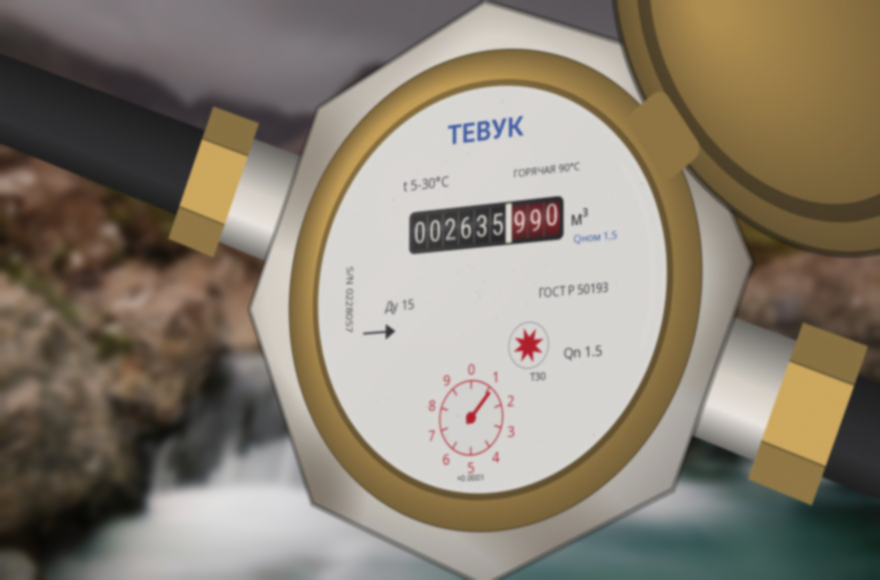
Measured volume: 2635.9901,m³
